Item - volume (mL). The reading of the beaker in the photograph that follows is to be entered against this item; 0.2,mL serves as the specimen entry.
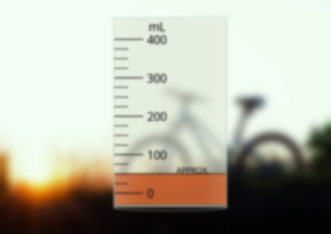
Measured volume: 50,mL
